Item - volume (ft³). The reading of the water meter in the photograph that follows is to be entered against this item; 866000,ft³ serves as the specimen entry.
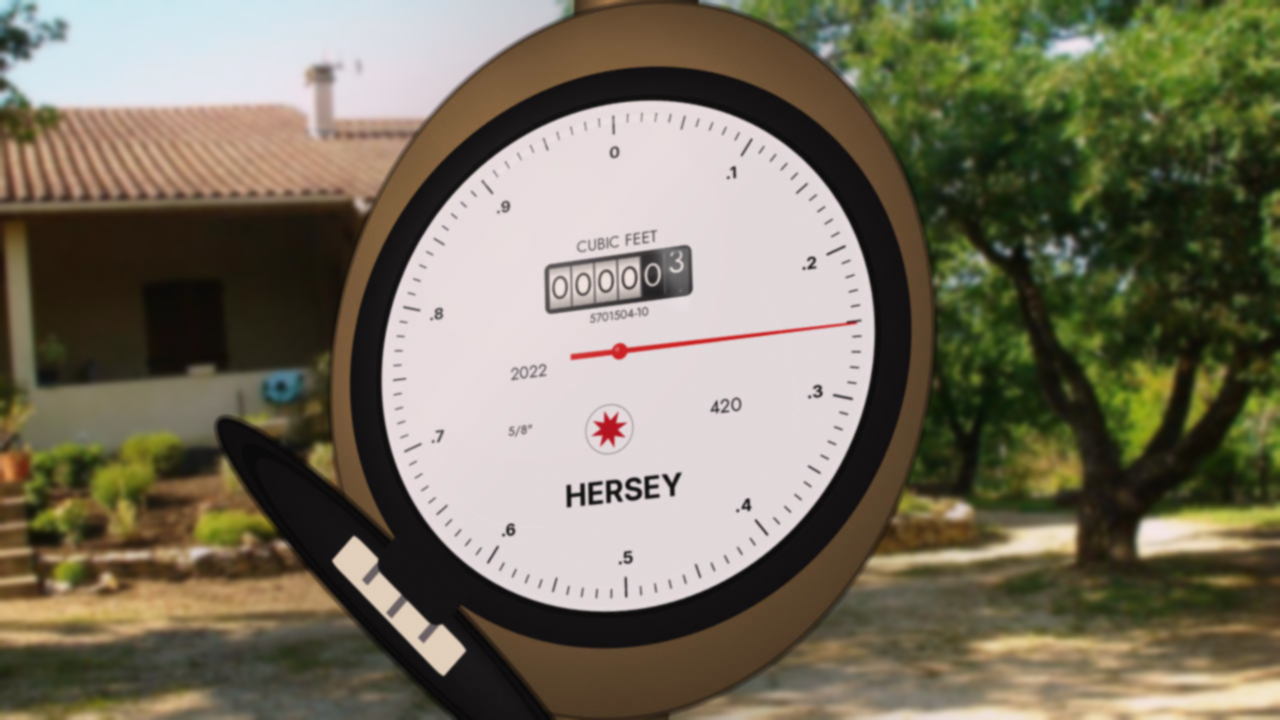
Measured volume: 3.25,ft³
